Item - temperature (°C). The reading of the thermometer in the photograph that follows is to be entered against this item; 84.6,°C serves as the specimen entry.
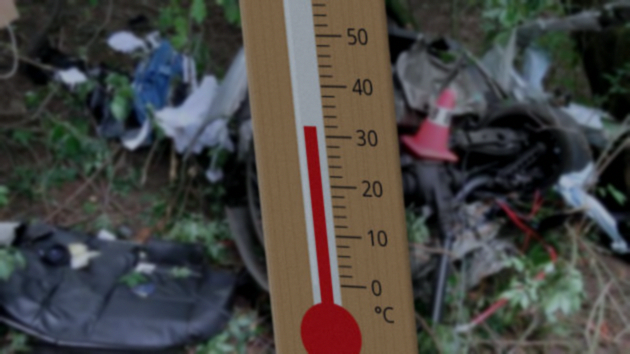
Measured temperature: 32,°C
